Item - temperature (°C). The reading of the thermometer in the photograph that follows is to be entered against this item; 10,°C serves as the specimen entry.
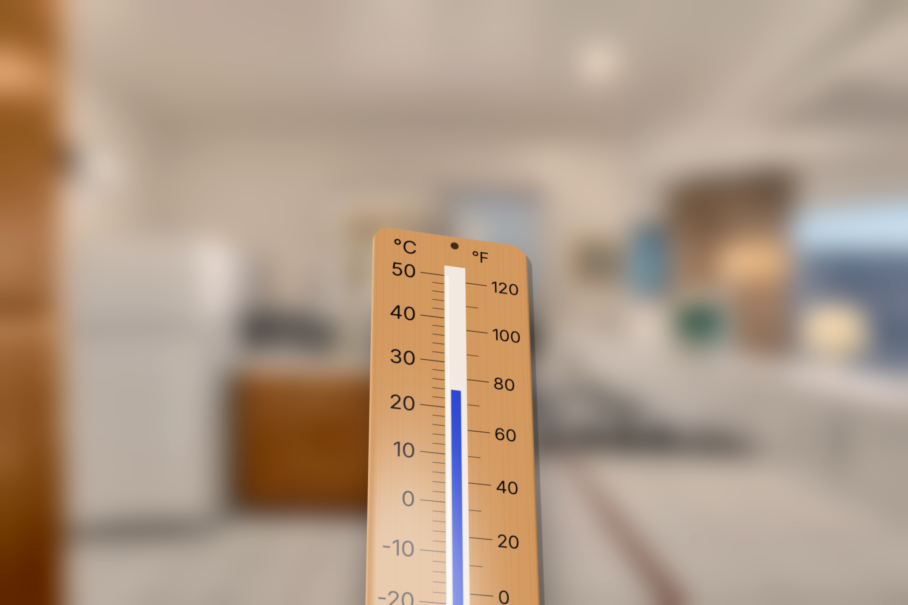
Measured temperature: 24,°C
